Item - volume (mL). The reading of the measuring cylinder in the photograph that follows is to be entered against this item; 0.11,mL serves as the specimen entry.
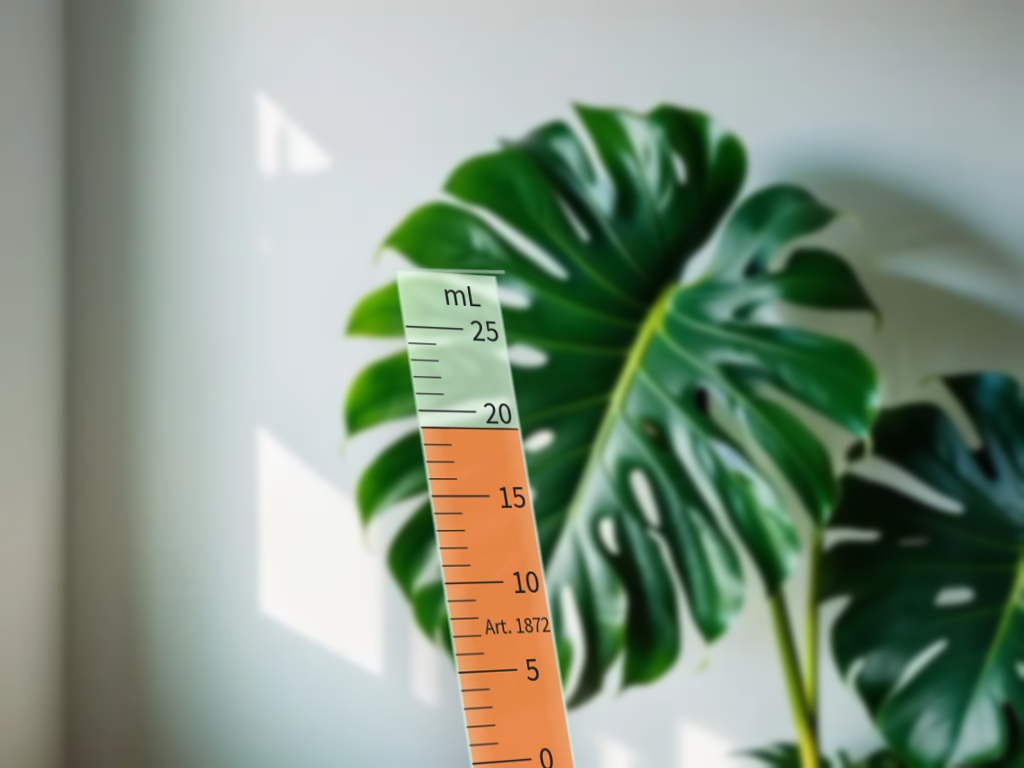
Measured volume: 19,mL
